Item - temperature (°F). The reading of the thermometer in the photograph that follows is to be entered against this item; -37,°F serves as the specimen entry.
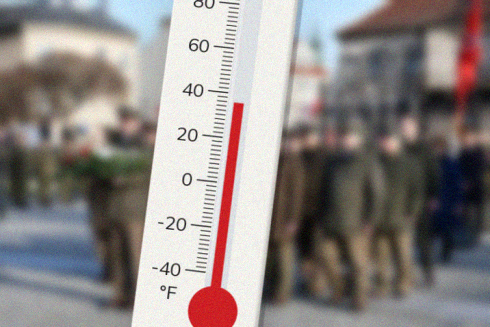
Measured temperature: 36,°F
